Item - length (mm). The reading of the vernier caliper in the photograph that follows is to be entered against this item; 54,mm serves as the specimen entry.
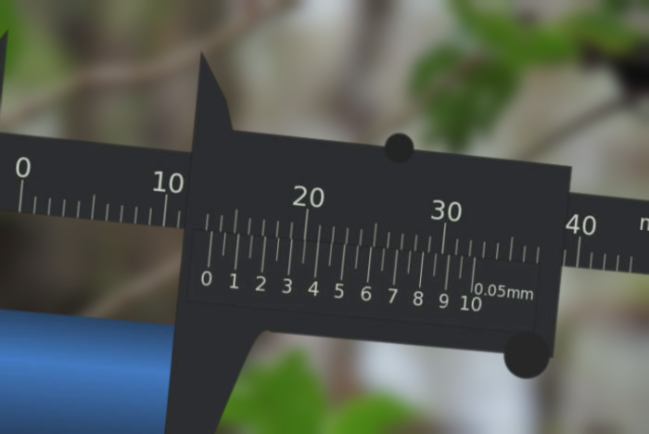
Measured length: 13.4,mm
